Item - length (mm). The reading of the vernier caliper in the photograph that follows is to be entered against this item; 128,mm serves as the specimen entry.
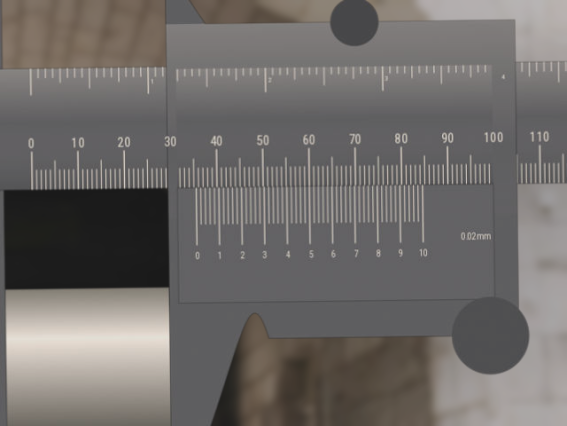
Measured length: 35.5,mm
